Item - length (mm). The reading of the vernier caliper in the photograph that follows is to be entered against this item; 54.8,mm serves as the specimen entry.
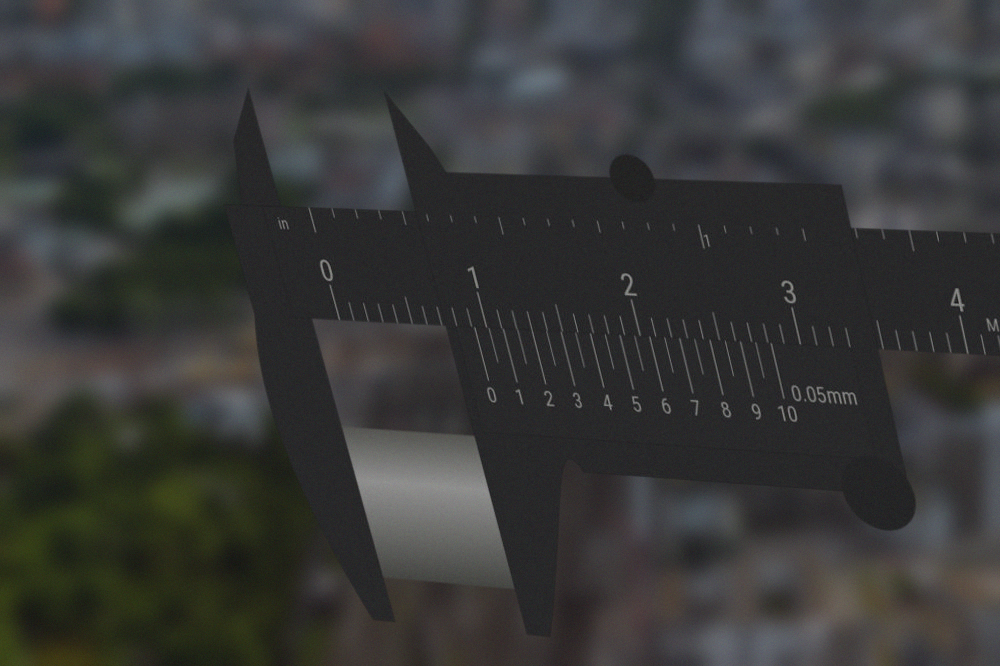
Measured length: 9.2,mm
